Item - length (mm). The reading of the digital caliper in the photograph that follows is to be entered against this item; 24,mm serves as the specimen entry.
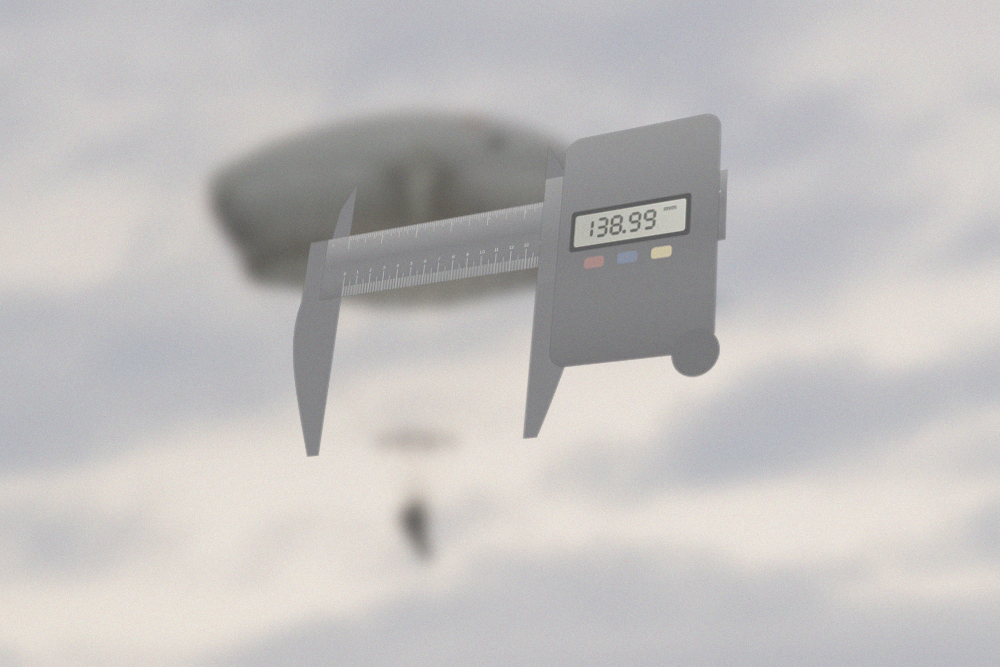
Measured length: 138.99,mm
